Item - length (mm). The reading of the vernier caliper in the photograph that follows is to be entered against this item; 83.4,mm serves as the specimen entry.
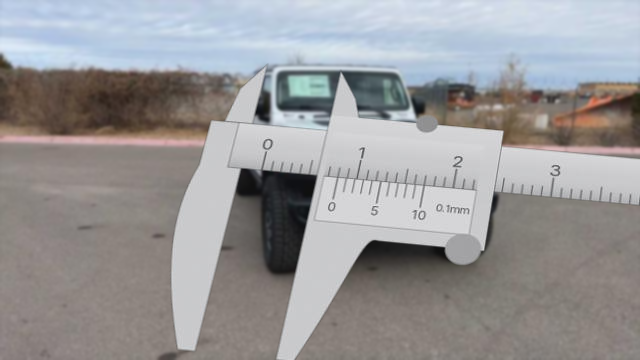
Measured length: 8.0,mm
